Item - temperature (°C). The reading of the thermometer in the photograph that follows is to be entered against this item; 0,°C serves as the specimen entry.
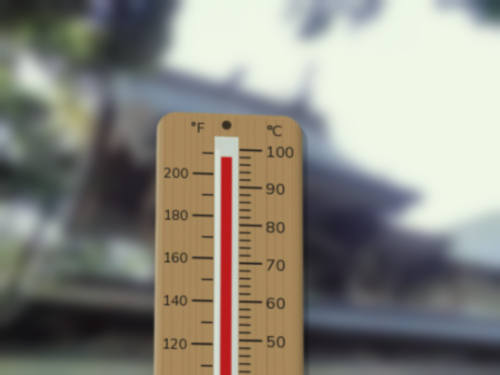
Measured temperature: 98,°C
